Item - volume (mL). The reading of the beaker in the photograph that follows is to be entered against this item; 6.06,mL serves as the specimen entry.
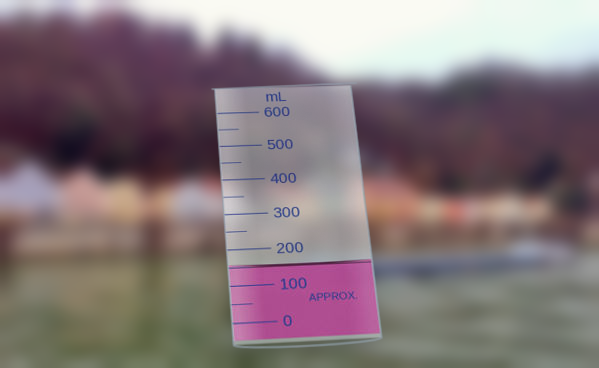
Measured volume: 150,mL
